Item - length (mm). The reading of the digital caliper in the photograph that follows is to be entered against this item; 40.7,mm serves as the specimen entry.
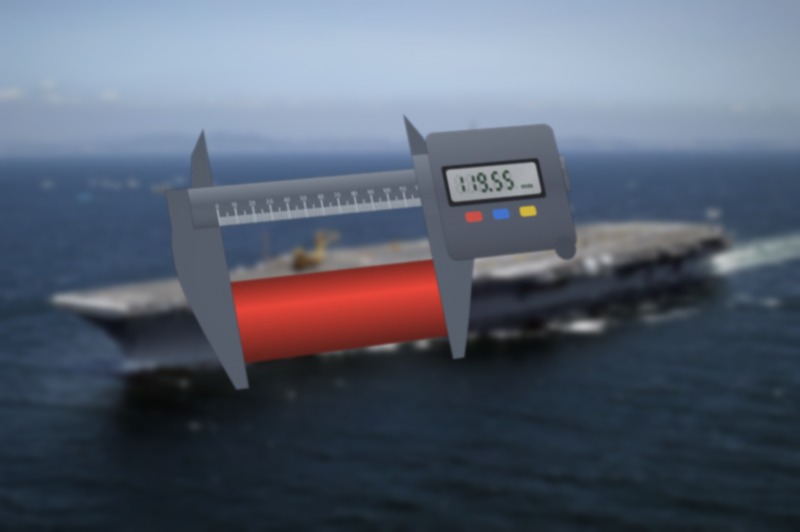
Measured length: 119.55,mm
